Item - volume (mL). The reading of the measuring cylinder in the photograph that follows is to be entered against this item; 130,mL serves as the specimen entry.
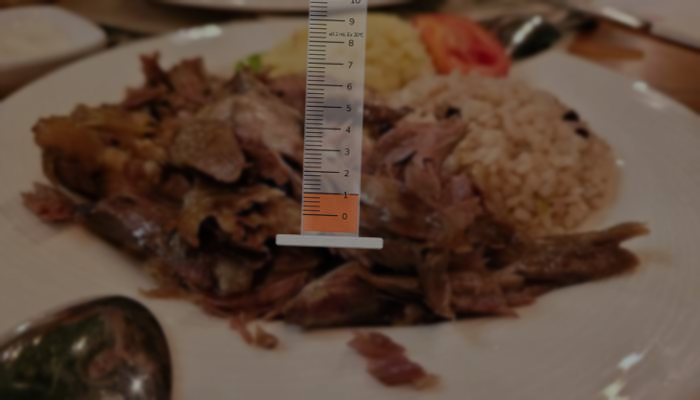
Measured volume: 1,mL
